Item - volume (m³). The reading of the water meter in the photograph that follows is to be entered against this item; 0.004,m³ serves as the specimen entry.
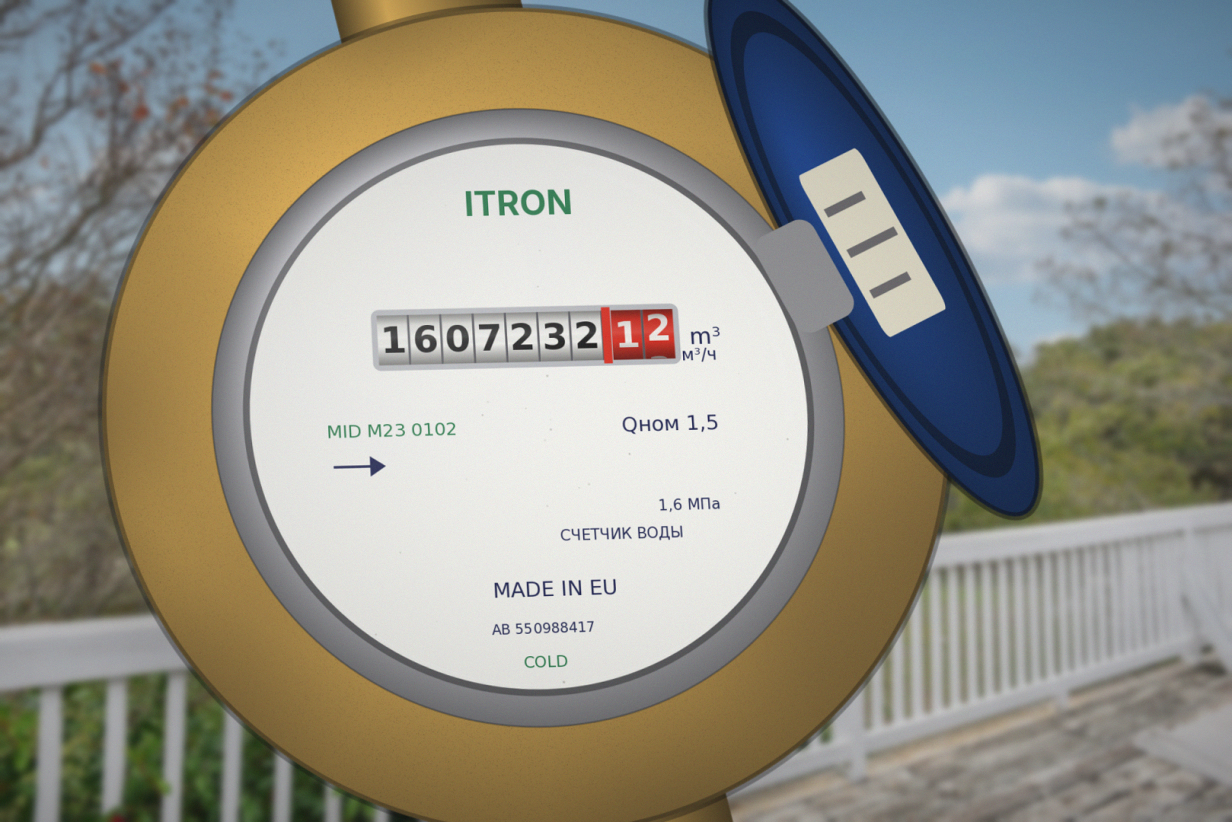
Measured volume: 1607232.12,m³
